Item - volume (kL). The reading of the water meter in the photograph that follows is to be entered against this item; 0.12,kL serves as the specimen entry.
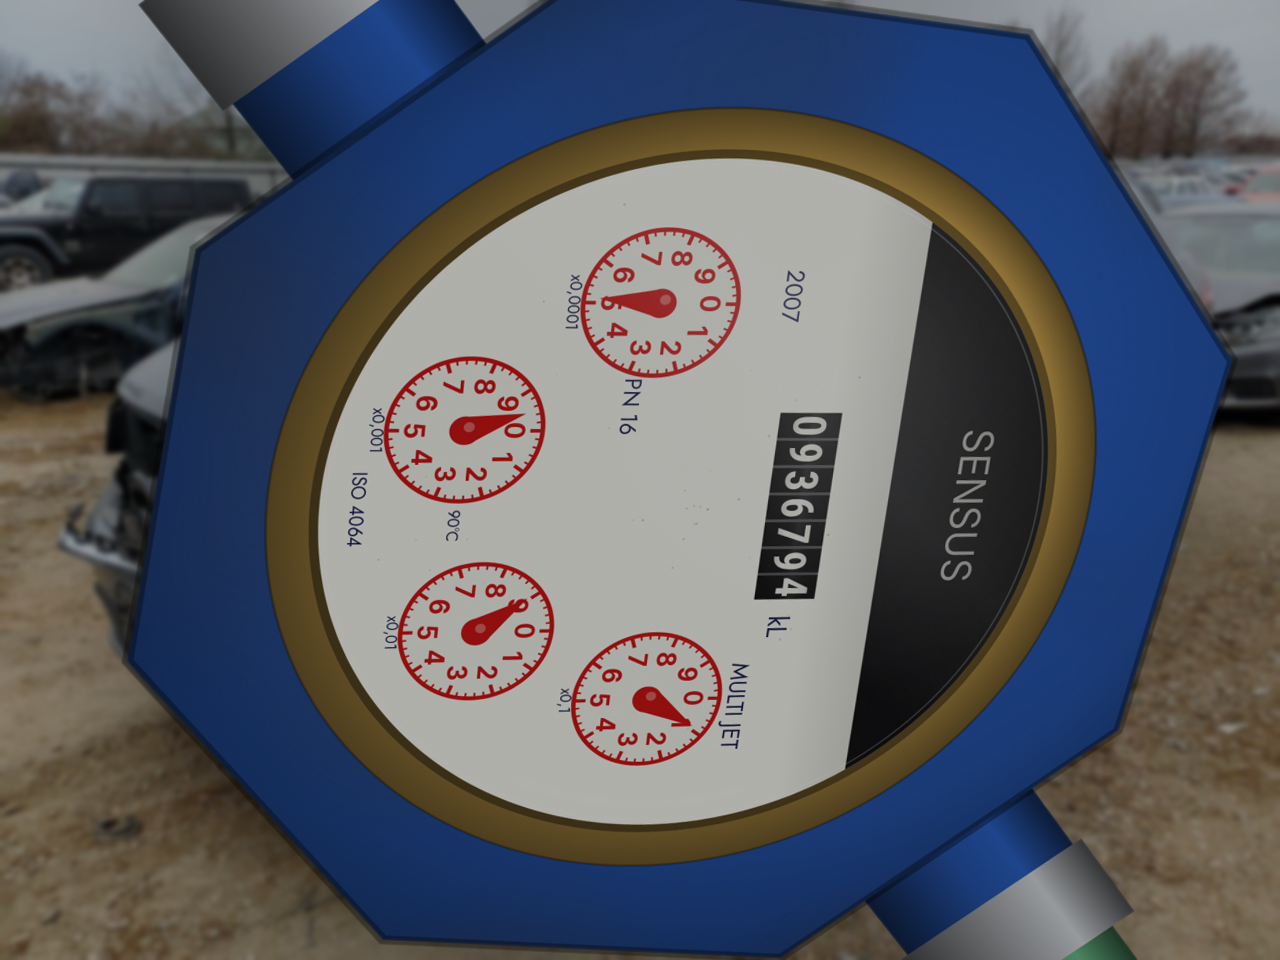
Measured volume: 936794.0895,kL
